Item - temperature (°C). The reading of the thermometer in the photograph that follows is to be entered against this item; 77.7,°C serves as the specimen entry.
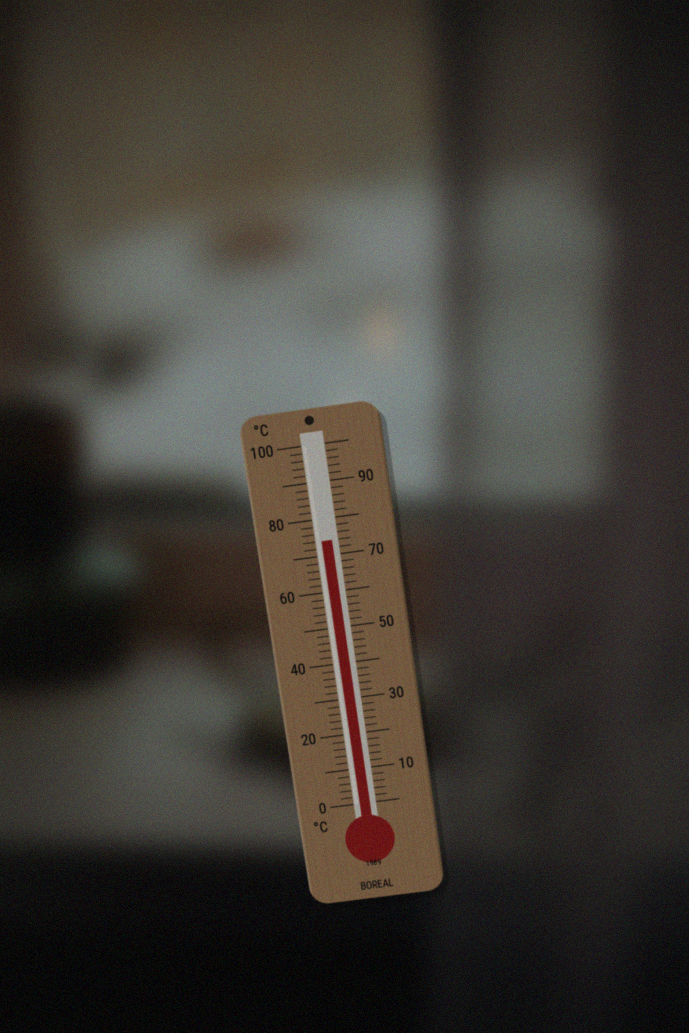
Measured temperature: 74,°C
